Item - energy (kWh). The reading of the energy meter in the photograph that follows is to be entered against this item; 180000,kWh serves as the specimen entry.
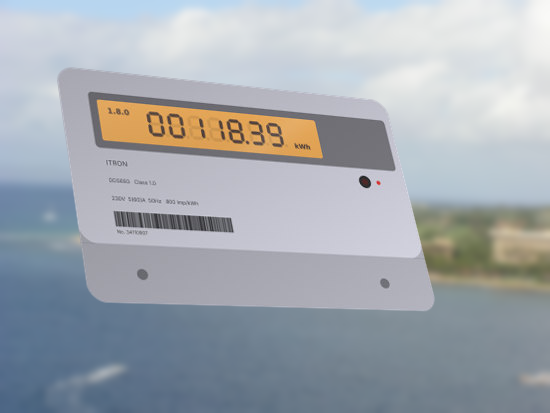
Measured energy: 118.39,kWh
